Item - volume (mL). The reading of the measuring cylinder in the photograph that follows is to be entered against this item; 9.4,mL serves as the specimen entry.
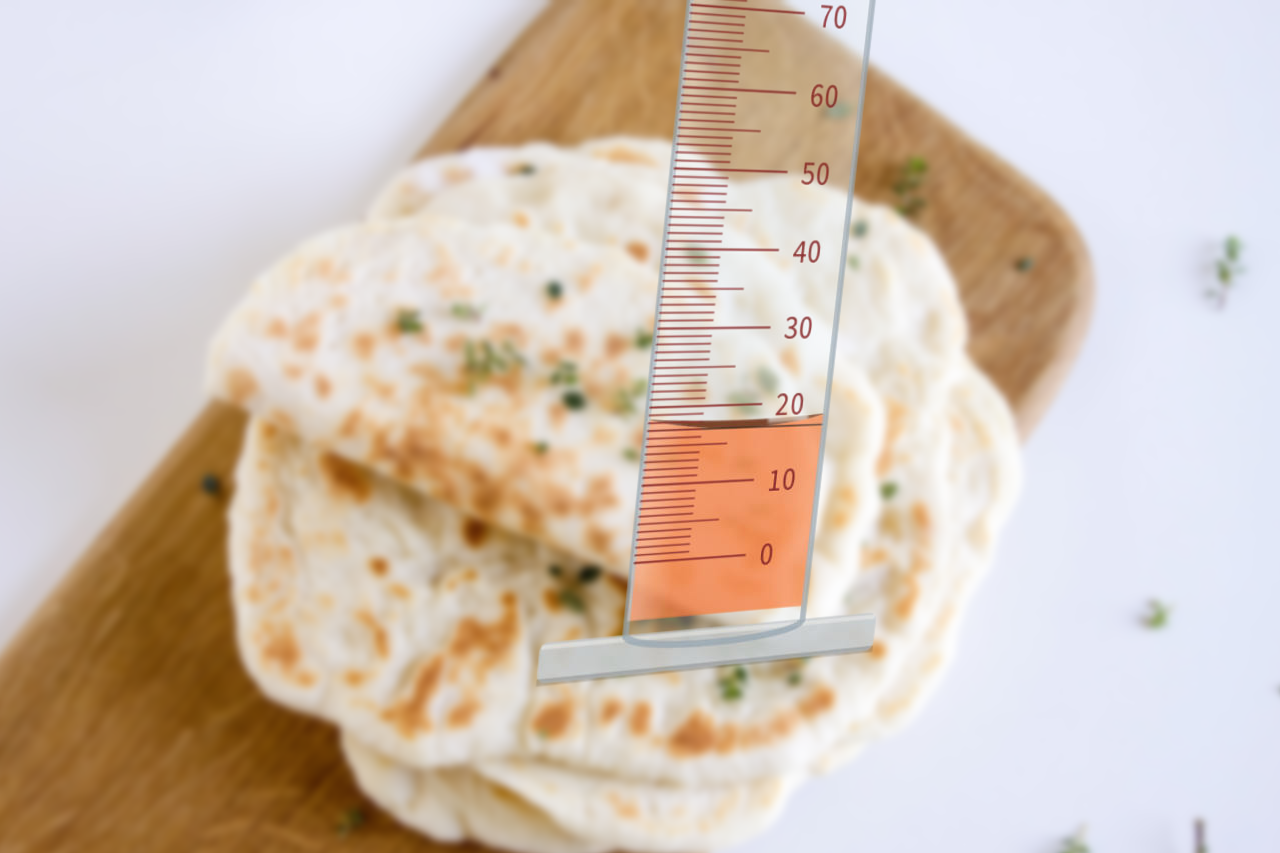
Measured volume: 17,mL
